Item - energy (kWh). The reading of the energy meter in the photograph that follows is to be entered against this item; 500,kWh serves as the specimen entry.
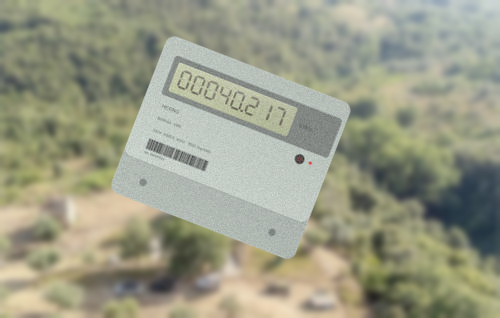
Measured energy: 40.217,kWh
